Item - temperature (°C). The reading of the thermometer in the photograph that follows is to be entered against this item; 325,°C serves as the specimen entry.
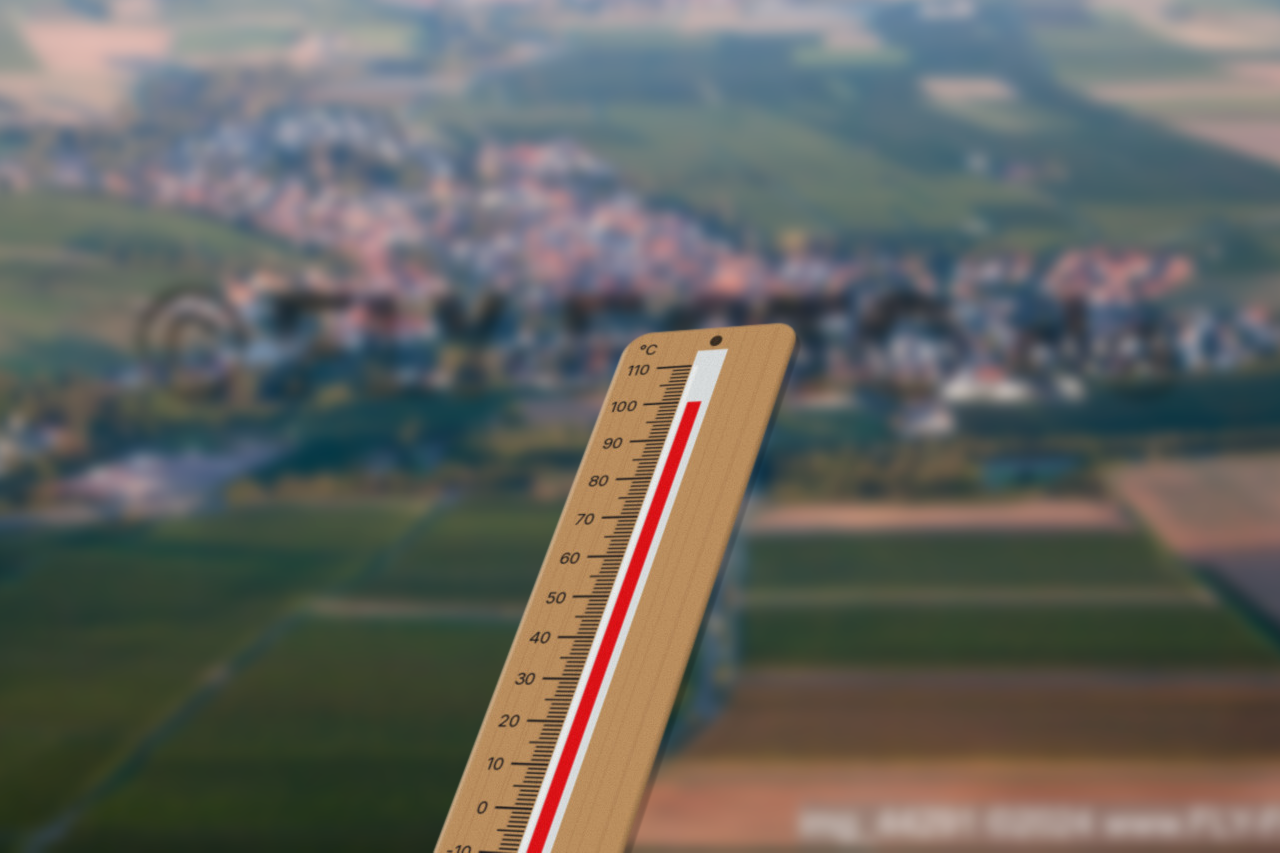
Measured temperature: 100,°C
